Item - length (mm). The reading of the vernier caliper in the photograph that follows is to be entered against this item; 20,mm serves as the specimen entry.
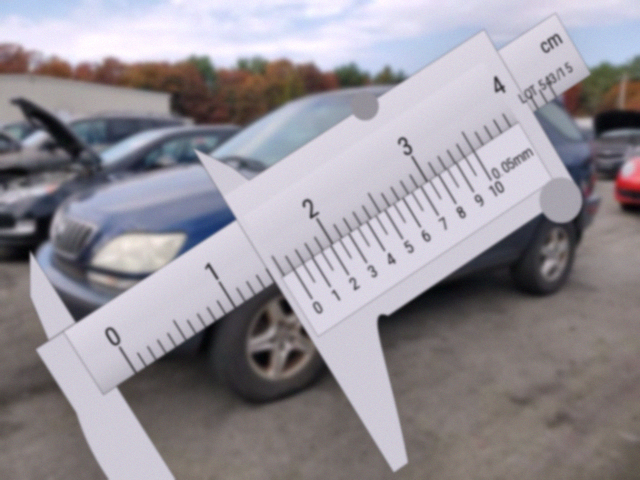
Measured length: 16.0,mm
